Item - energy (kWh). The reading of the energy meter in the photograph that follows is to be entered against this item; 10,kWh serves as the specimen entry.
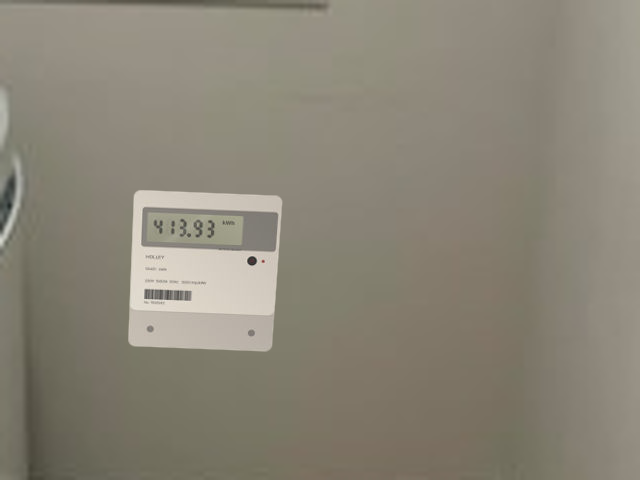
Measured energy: 413.93,kWh
